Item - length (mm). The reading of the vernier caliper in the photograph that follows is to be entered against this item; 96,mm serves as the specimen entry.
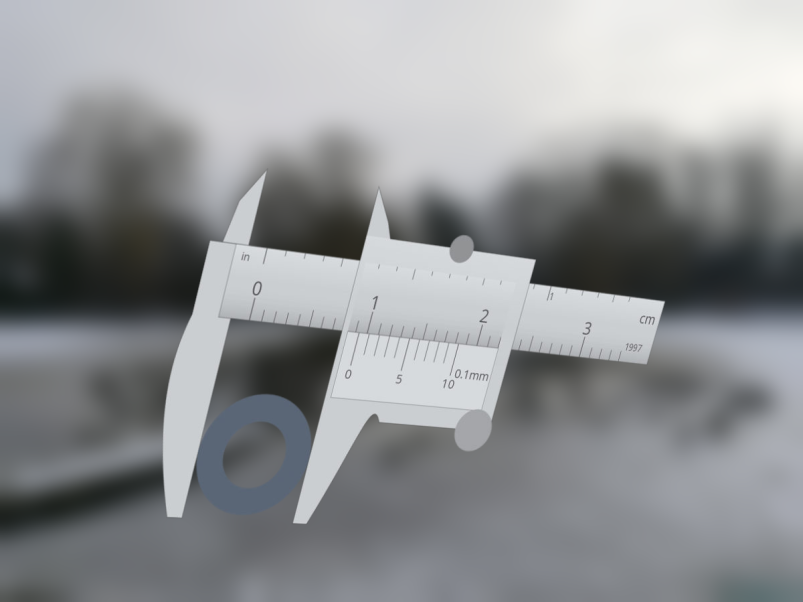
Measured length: 9.3,mm
